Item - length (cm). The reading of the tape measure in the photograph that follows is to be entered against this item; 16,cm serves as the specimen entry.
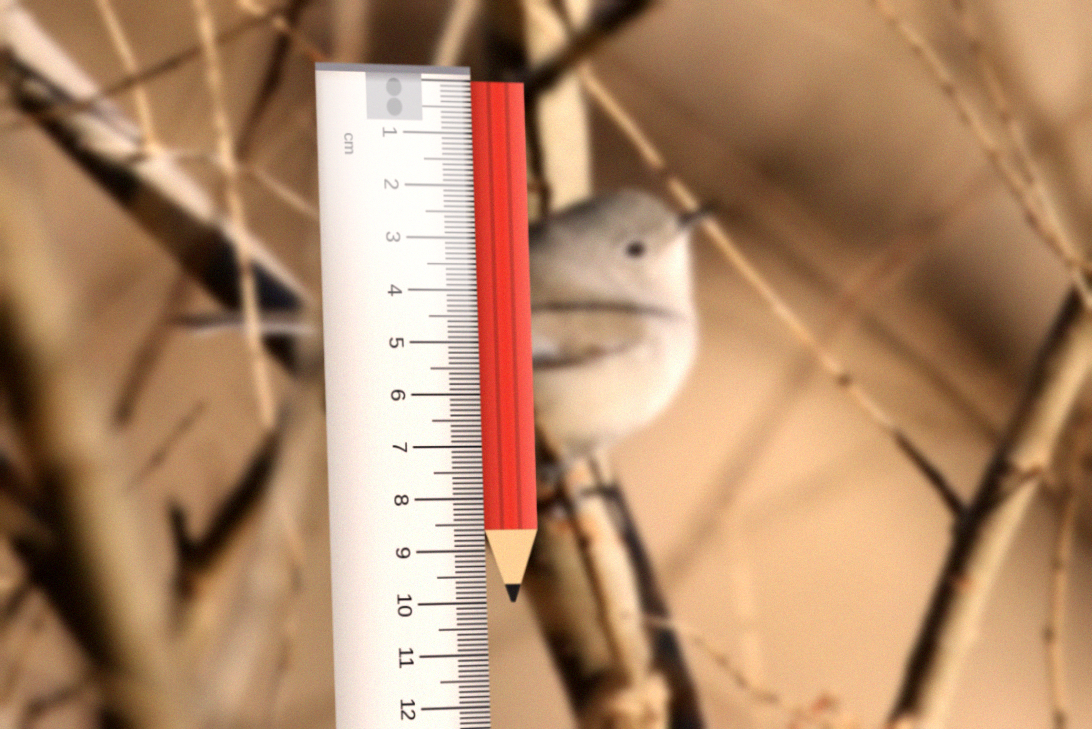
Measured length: 10,cm
